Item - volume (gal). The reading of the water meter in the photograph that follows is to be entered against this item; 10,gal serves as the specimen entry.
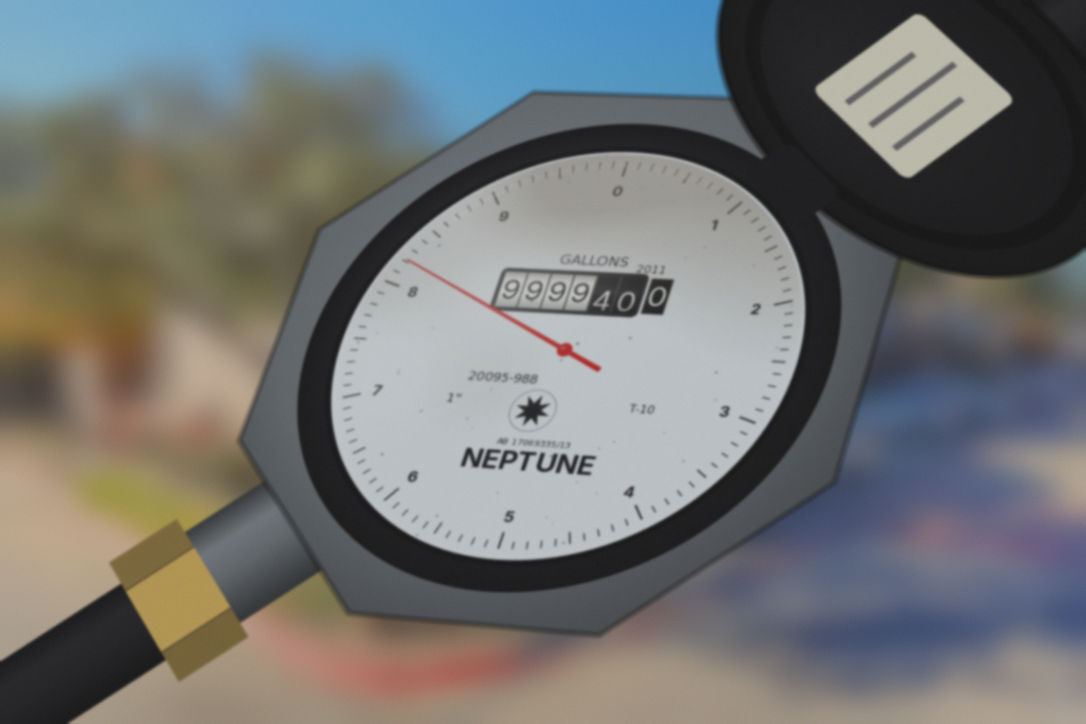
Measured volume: 9999398.2,gal
